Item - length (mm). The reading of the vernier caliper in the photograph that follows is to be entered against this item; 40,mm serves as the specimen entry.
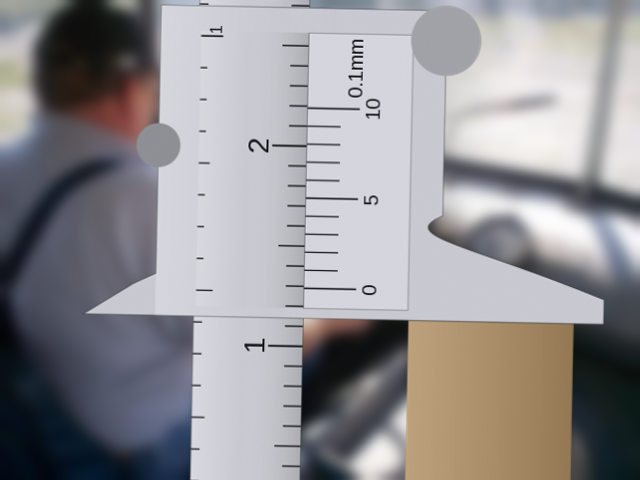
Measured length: 12.9,mm
